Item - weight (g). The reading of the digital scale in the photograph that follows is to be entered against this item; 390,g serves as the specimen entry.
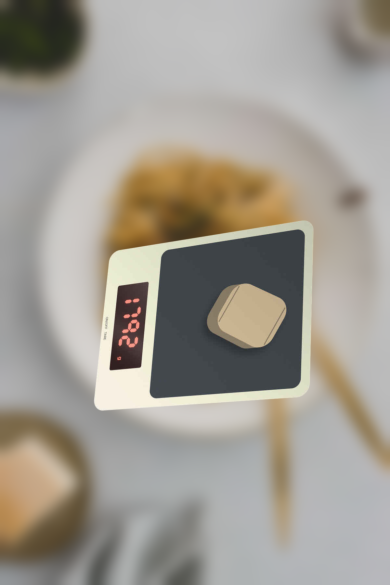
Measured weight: 1792,g
